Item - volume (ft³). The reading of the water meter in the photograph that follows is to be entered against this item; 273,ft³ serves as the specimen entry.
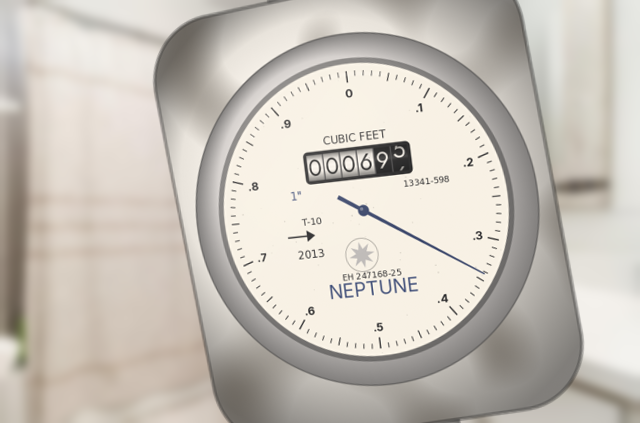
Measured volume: 695.34,ft³
